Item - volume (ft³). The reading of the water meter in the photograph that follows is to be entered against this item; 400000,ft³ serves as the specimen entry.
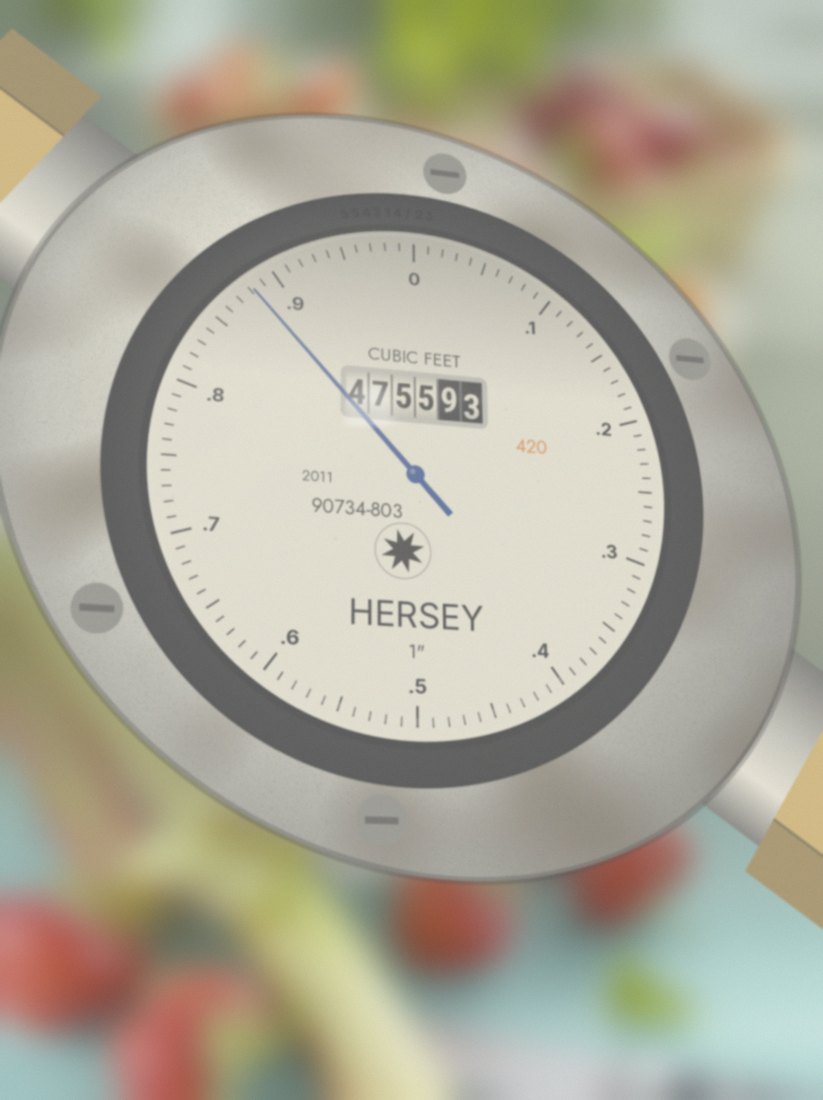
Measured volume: 475592.88,ft³
